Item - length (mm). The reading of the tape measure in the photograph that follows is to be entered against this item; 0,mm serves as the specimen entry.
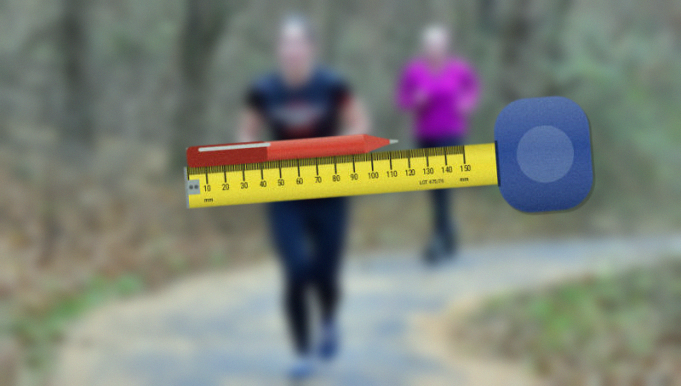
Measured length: 115,mm
